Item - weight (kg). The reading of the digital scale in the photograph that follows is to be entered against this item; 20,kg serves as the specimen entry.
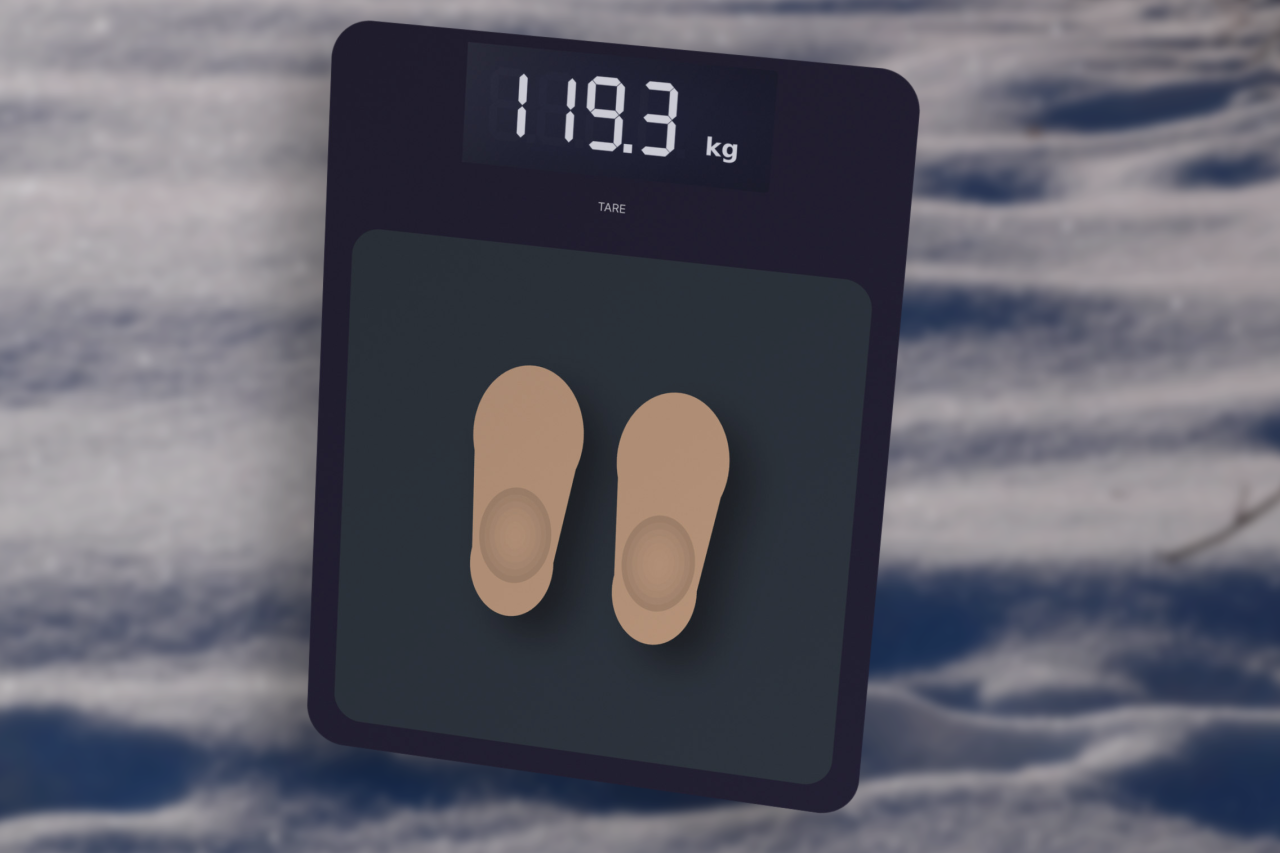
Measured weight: 119.3,kg
